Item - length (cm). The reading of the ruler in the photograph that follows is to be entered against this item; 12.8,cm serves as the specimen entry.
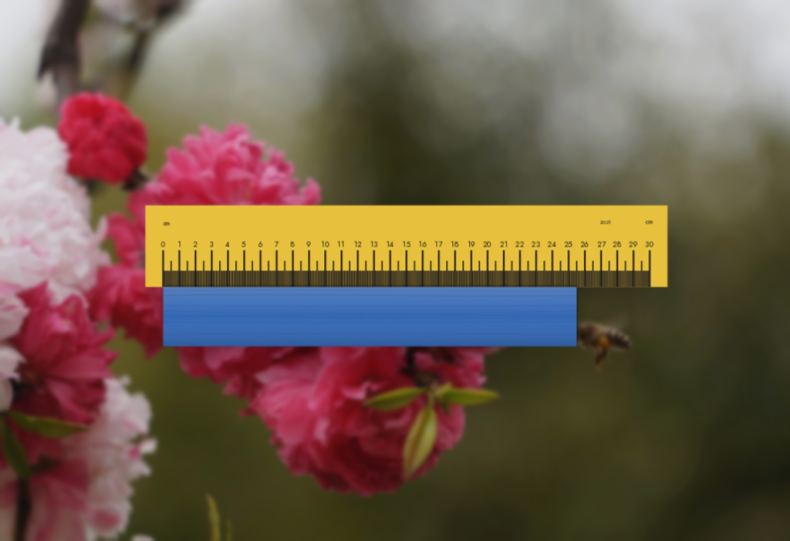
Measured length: 25.5,cm
